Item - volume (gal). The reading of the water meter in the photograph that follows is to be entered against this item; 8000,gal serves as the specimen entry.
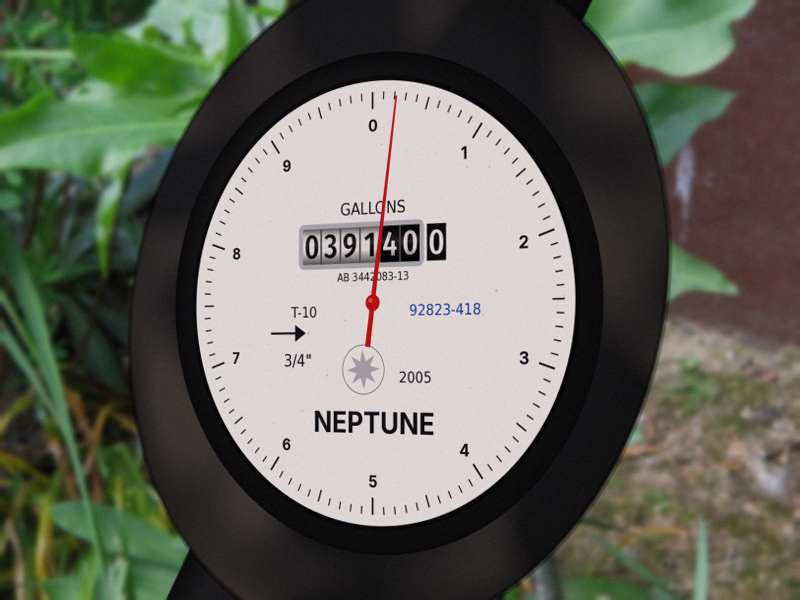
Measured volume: 391400.2,gal
